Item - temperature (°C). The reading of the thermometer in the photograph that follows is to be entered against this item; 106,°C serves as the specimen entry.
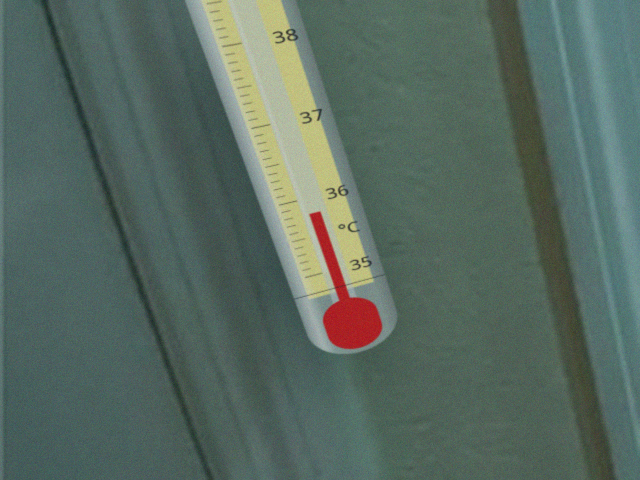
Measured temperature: 35.8,°C
